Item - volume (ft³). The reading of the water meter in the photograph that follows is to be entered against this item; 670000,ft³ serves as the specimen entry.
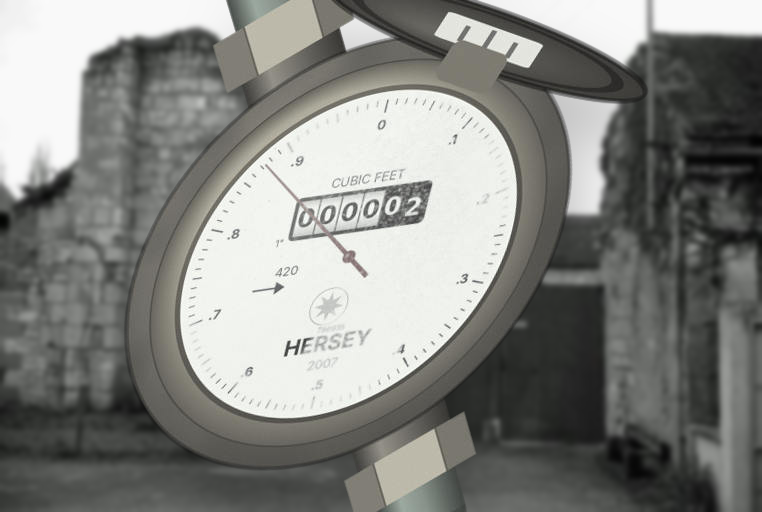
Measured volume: 1.87,ft³
